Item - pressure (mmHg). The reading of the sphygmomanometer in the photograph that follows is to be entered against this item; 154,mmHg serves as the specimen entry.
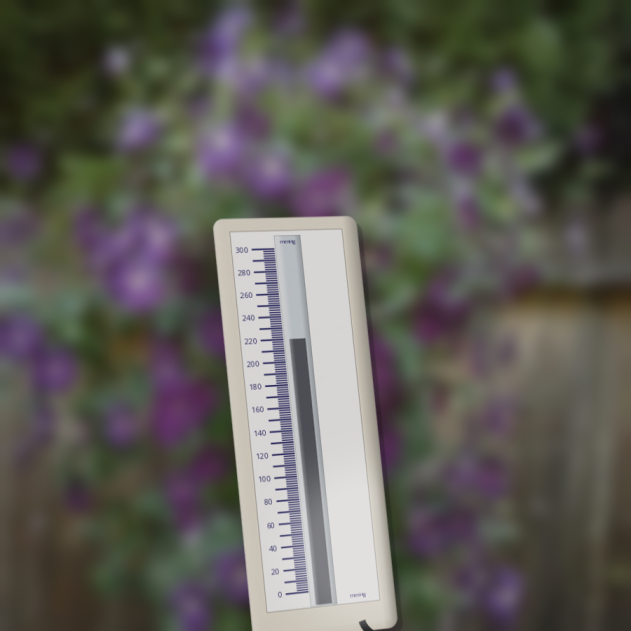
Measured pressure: 220,mmHg
